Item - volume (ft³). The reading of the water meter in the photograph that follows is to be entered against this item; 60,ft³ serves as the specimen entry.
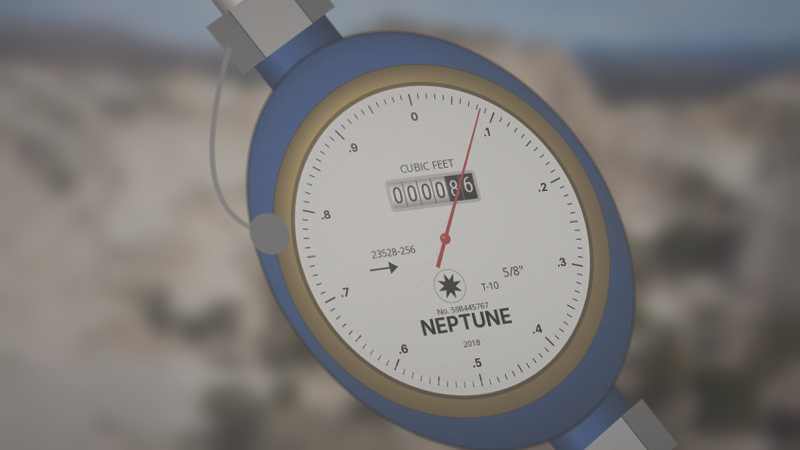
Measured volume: 86.08,ft³
